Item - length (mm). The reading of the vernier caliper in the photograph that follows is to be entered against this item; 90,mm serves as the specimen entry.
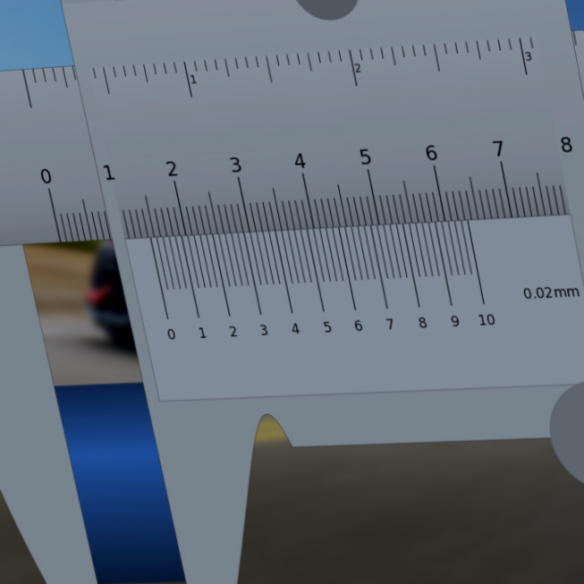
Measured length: 14.4,mm
